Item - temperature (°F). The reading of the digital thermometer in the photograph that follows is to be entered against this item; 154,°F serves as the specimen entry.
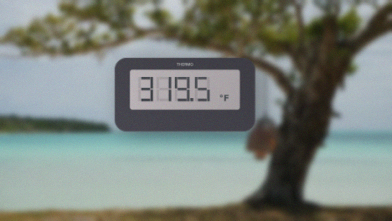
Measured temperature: 319.5,°F
